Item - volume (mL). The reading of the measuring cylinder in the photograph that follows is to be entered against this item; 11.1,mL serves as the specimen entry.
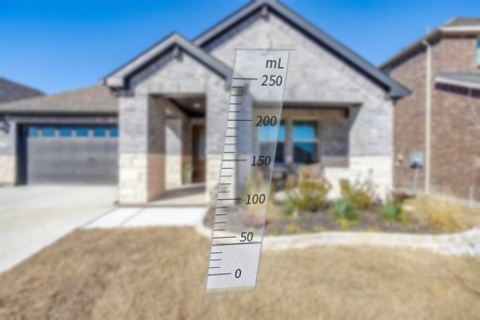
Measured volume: 40,mL
